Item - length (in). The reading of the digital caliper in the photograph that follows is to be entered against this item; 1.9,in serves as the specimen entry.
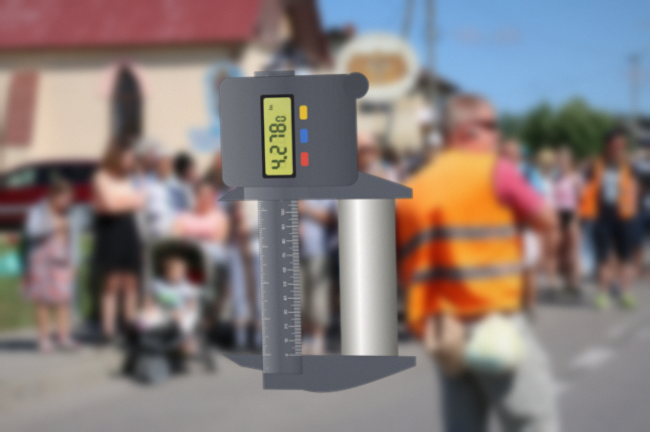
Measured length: 4.2780,in
